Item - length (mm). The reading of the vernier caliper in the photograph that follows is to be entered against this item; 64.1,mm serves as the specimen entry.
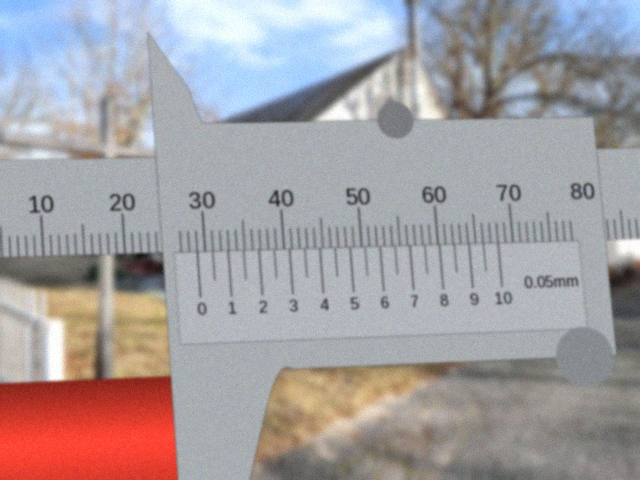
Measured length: 29.0,mm
